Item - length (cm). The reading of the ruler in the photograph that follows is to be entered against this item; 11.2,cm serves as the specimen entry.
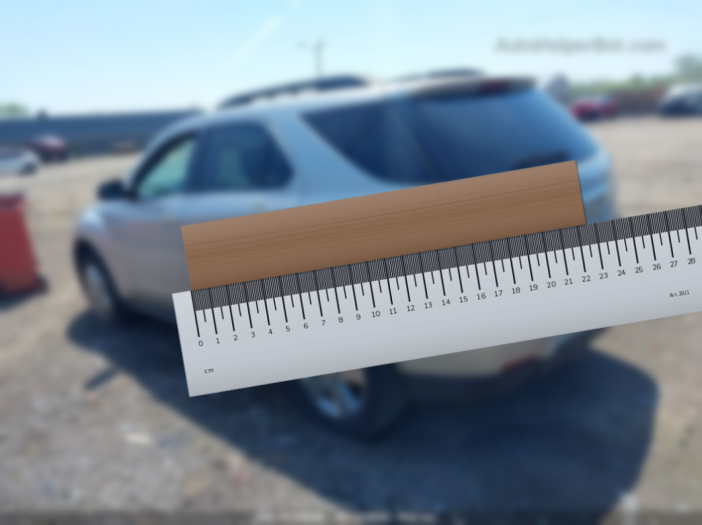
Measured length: 22.5,cm
